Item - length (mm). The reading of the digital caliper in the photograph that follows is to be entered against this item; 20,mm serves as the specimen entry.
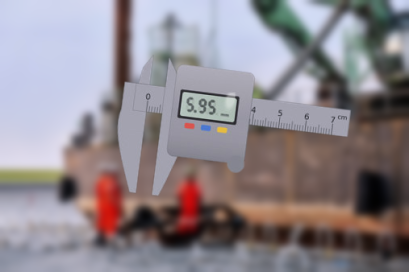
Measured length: 5.95,mm
